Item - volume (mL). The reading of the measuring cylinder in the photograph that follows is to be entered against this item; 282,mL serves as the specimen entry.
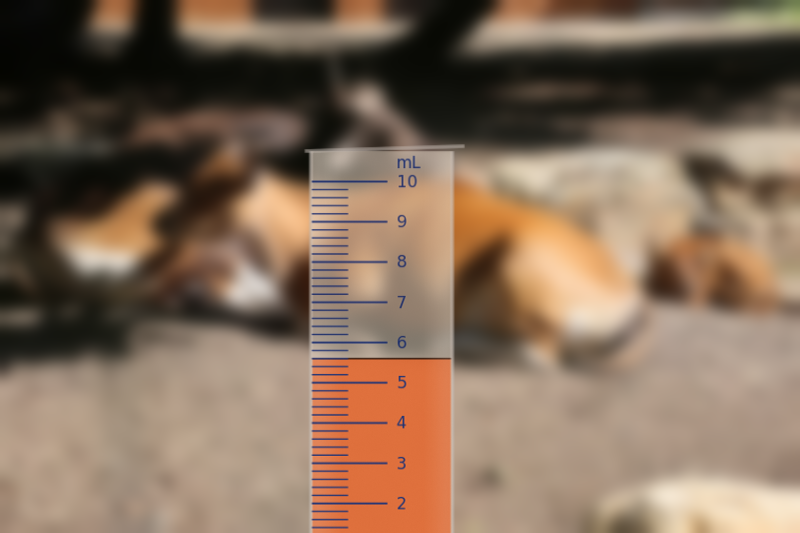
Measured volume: 5.6,mL
